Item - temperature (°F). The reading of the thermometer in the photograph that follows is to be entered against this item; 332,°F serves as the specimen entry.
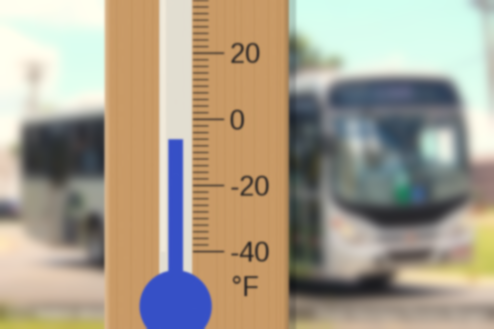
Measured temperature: -6,°F
